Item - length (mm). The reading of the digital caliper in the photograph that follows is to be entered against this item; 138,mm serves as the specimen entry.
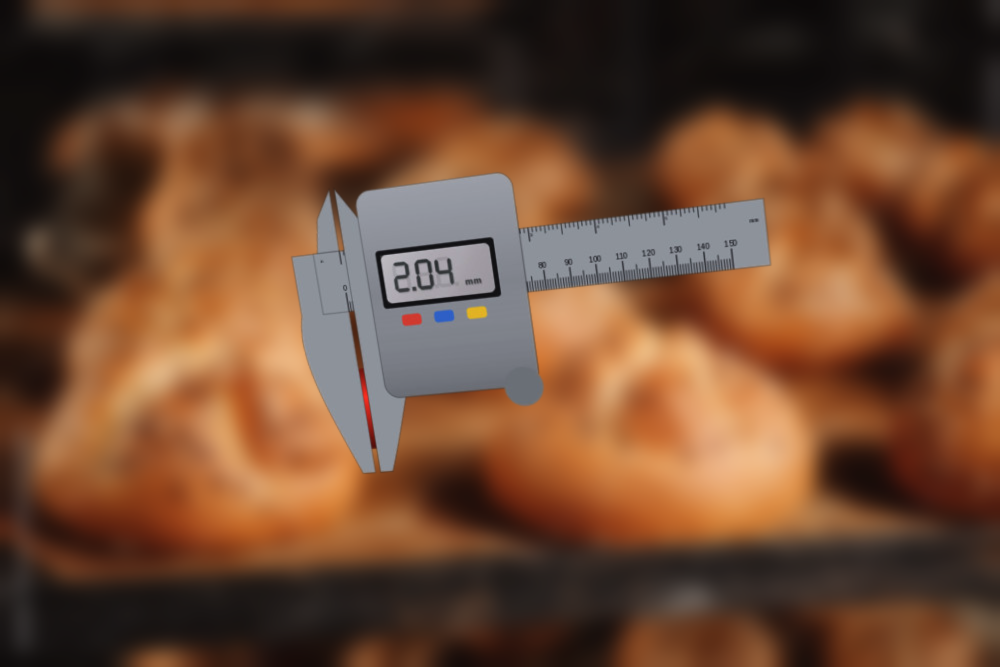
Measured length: 2.04,mm
